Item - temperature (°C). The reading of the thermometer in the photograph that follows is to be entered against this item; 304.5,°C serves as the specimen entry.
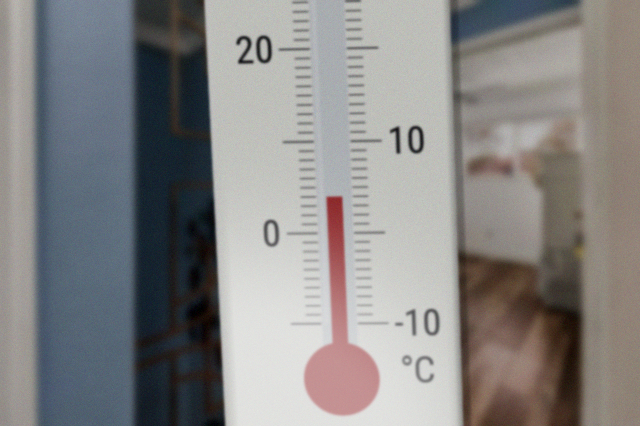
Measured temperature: 4,°C
